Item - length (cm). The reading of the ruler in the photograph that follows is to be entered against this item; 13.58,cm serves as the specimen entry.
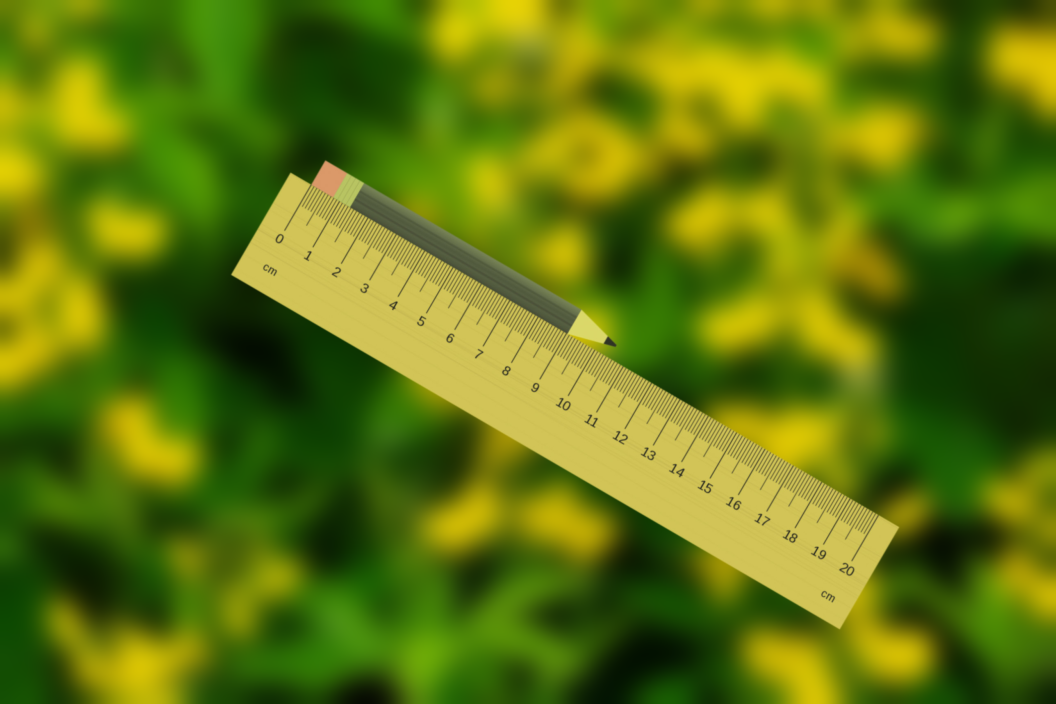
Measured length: 10.5,cm
